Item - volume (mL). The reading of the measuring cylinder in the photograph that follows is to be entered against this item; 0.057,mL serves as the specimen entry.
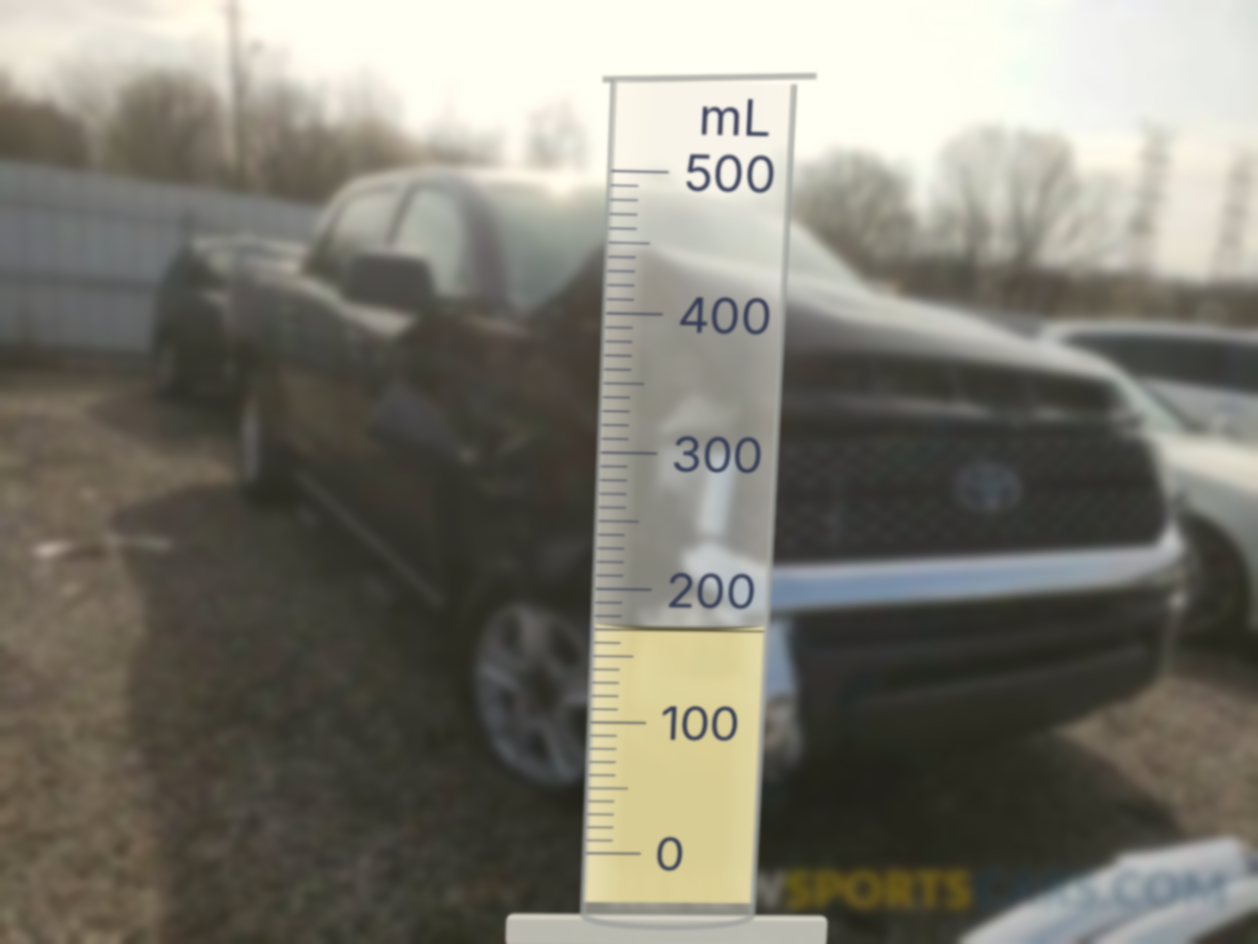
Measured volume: 170,mL
